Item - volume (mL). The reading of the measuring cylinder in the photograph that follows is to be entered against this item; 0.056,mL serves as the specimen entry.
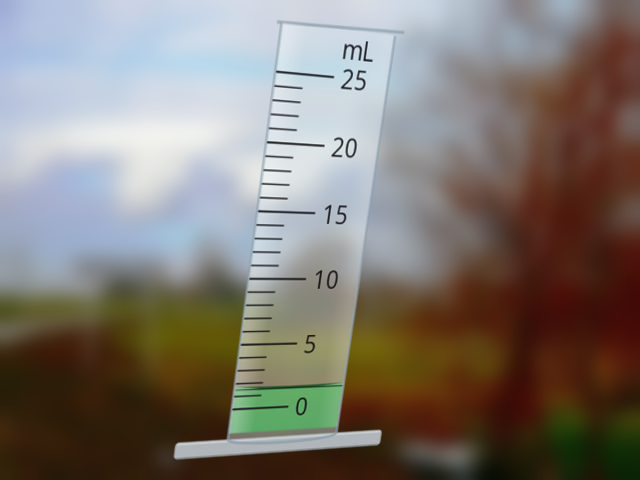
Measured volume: 1.5,mL
